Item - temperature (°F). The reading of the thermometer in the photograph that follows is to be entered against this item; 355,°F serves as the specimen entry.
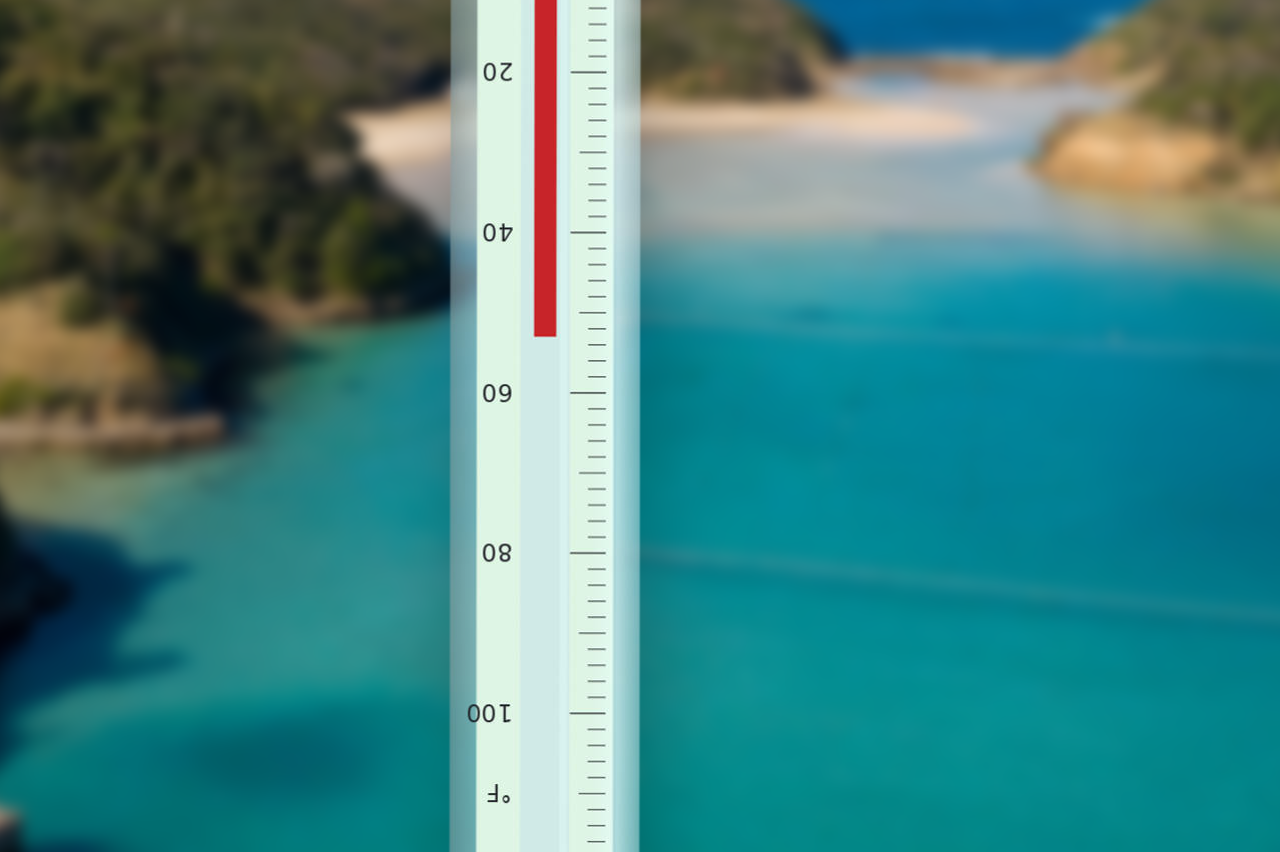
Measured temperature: 53,°F
